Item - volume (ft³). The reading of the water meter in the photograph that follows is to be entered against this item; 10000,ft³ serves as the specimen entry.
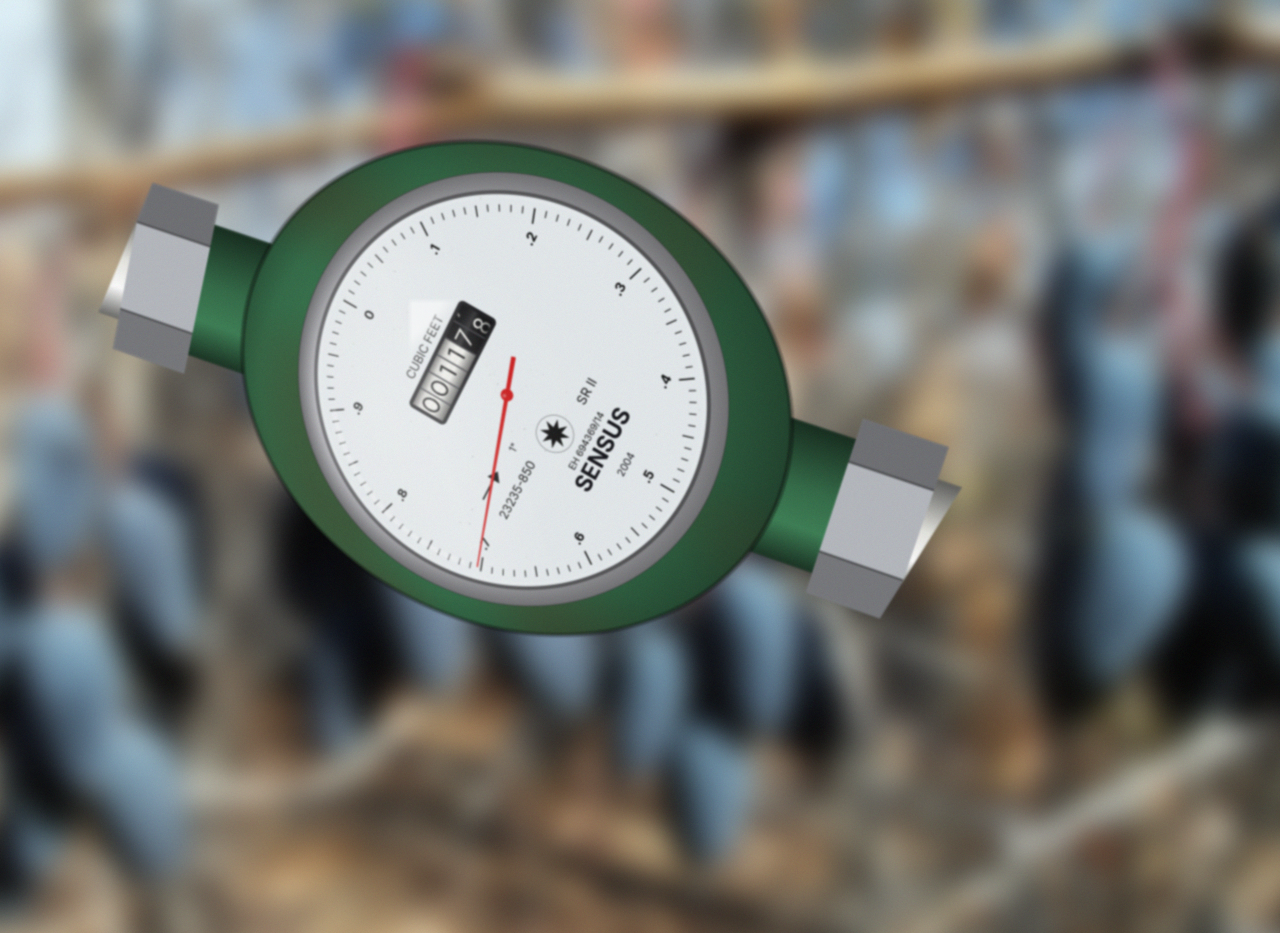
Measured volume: 1177.70,ft³
